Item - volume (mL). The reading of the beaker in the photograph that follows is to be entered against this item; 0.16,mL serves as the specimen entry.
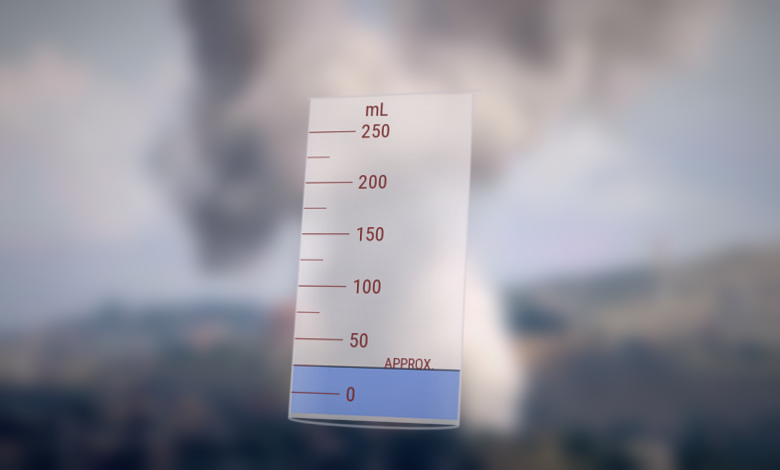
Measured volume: 25,mL
